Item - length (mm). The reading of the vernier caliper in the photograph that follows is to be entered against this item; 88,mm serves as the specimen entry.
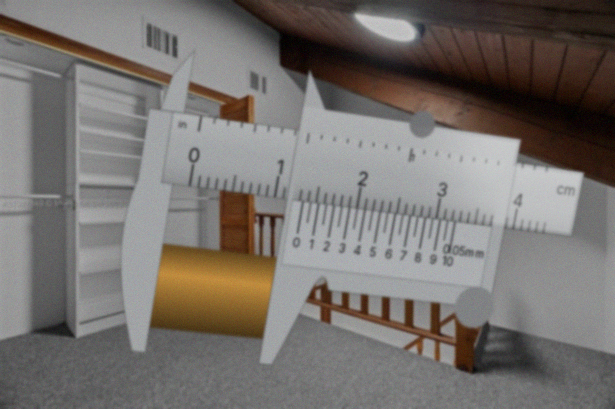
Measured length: 13.4,mm
